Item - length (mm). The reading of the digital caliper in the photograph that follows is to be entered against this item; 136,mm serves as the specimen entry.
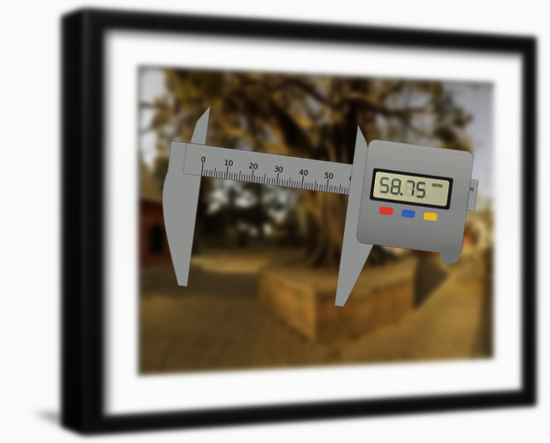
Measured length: 58.75,mm
